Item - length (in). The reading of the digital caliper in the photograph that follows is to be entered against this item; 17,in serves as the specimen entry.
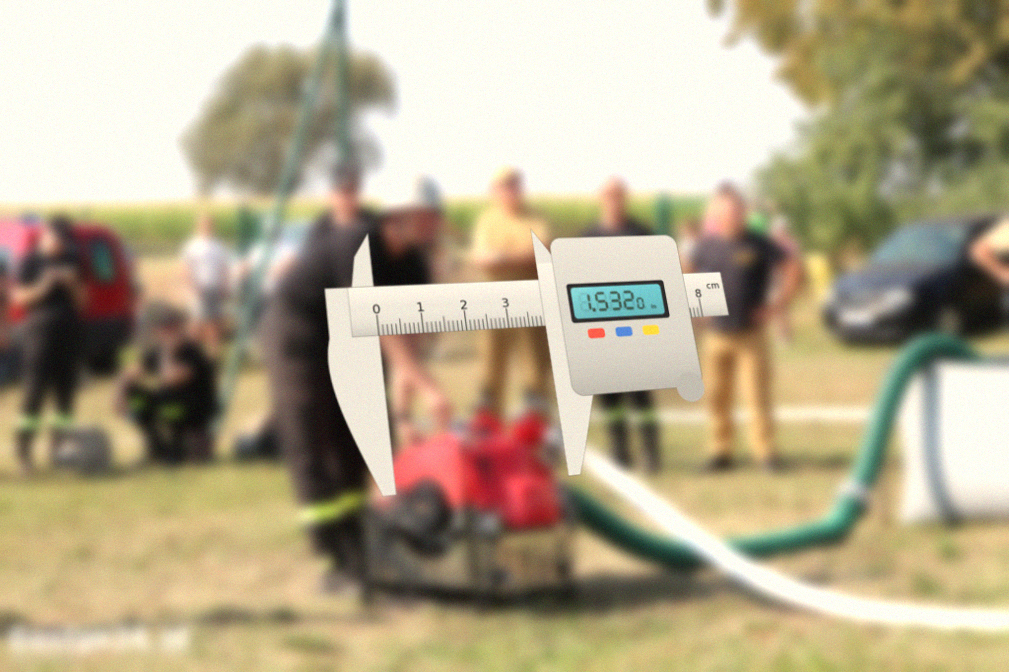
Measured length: 1.5320,in
